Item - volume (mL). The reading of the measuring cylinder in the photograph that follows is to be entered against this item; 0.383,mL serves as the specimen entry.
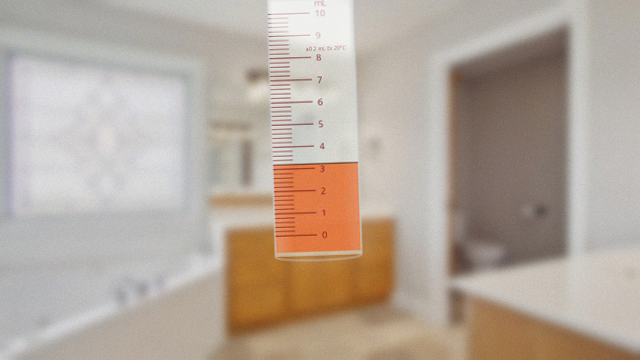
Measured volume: 3.2,mL
